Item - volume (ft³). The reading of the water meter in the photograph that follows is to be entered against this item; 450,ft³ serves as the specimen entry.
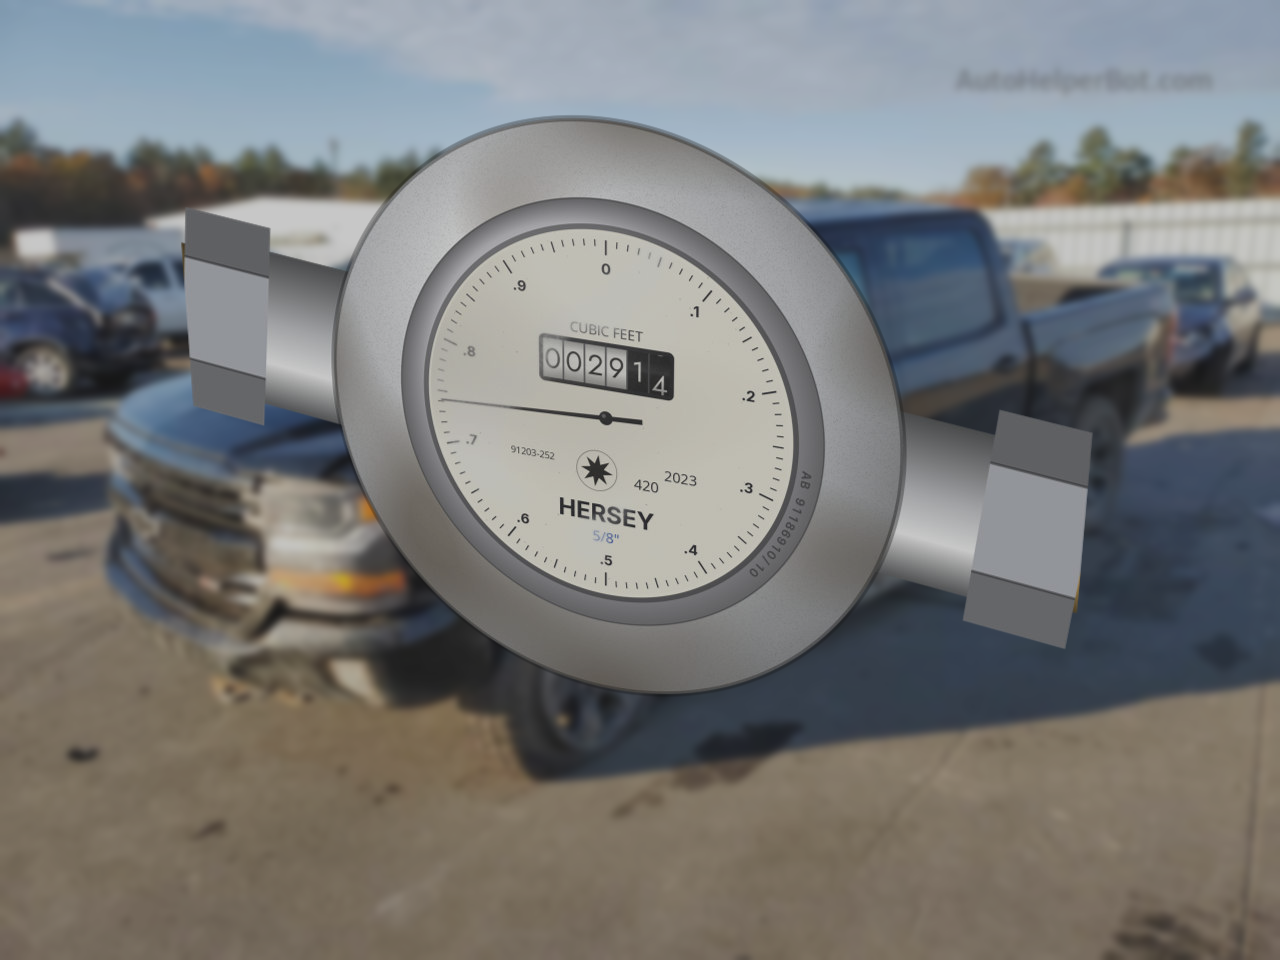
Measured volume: 2913.74,ft³
